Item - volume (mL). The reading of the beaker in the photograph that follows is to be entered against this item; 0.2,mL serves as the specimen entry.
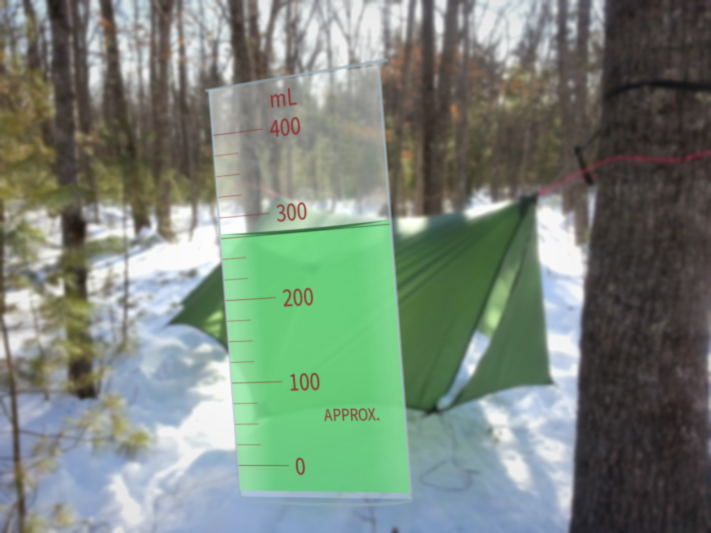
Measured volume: 275,mL
